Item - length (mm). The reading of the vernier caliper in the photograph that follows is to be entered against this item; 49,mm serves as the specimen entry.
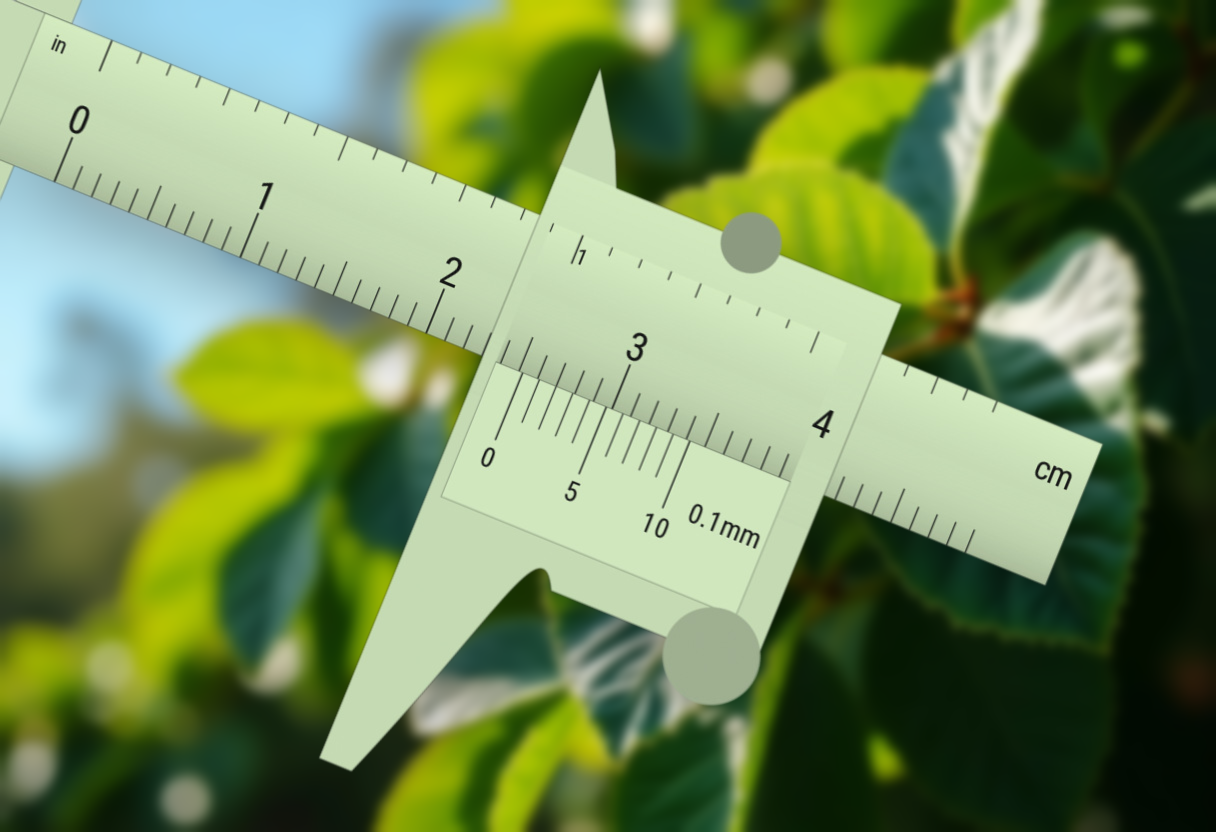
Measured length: 25.2,mm
